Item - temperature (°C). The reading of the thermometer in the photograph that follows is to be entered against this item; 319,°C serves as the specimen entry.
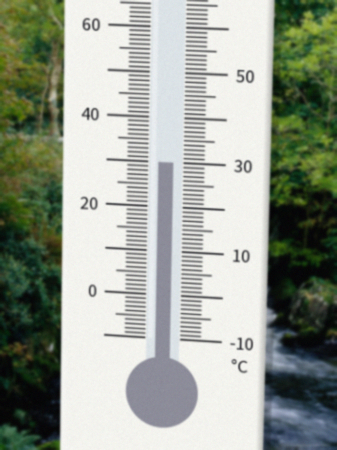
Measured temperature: 30,°C
